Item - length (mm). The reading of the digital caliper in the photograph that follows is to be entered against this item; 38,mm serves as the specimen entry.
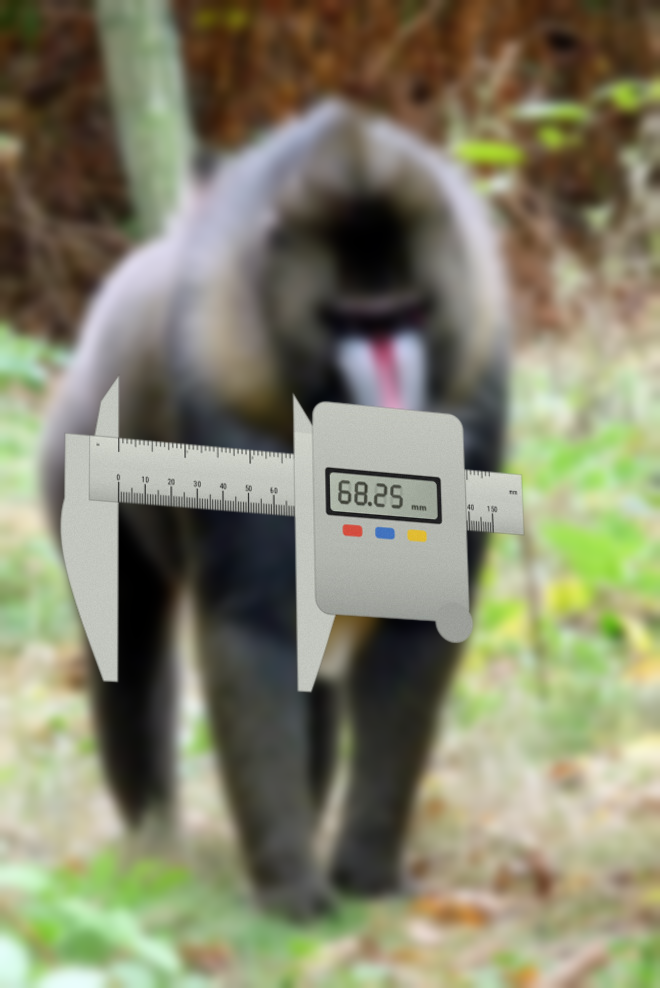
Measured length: 68.25,mm
